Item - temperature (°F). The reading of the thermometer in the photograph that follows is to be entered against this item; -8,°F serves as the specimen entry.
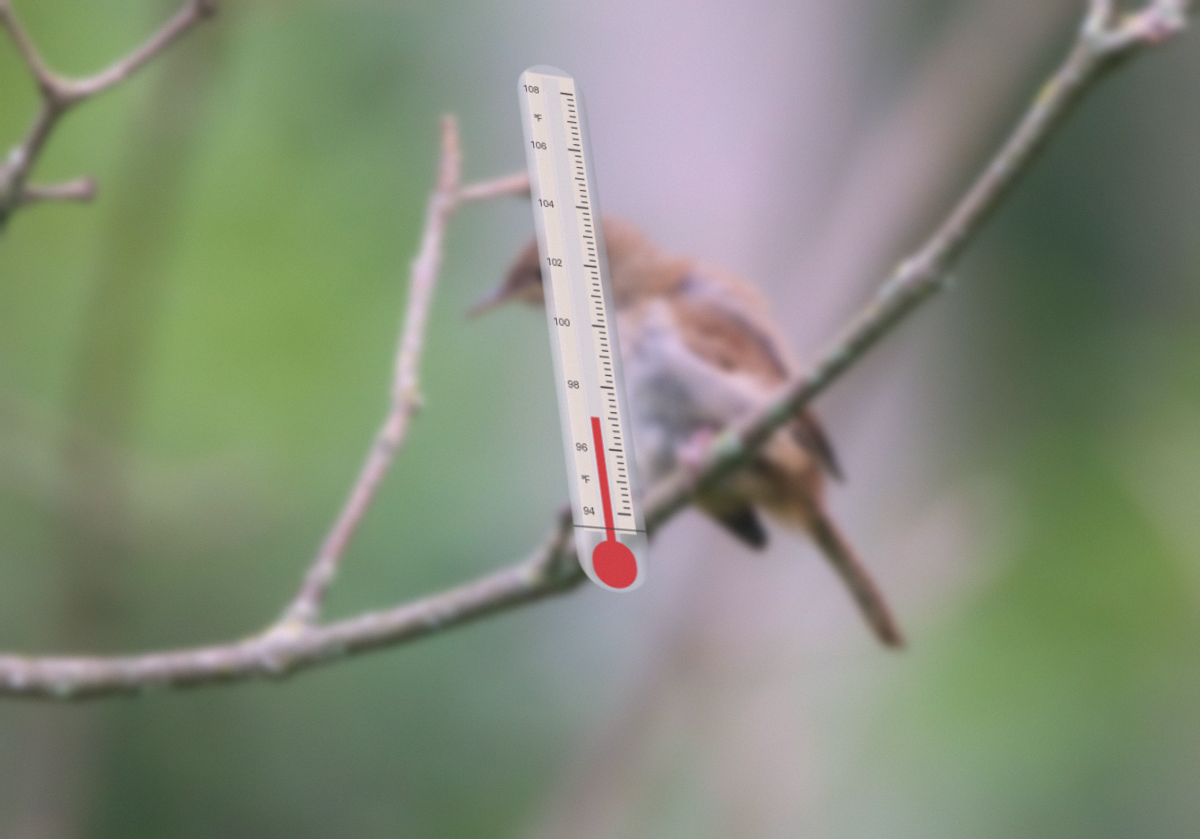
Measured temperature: 97,°F
